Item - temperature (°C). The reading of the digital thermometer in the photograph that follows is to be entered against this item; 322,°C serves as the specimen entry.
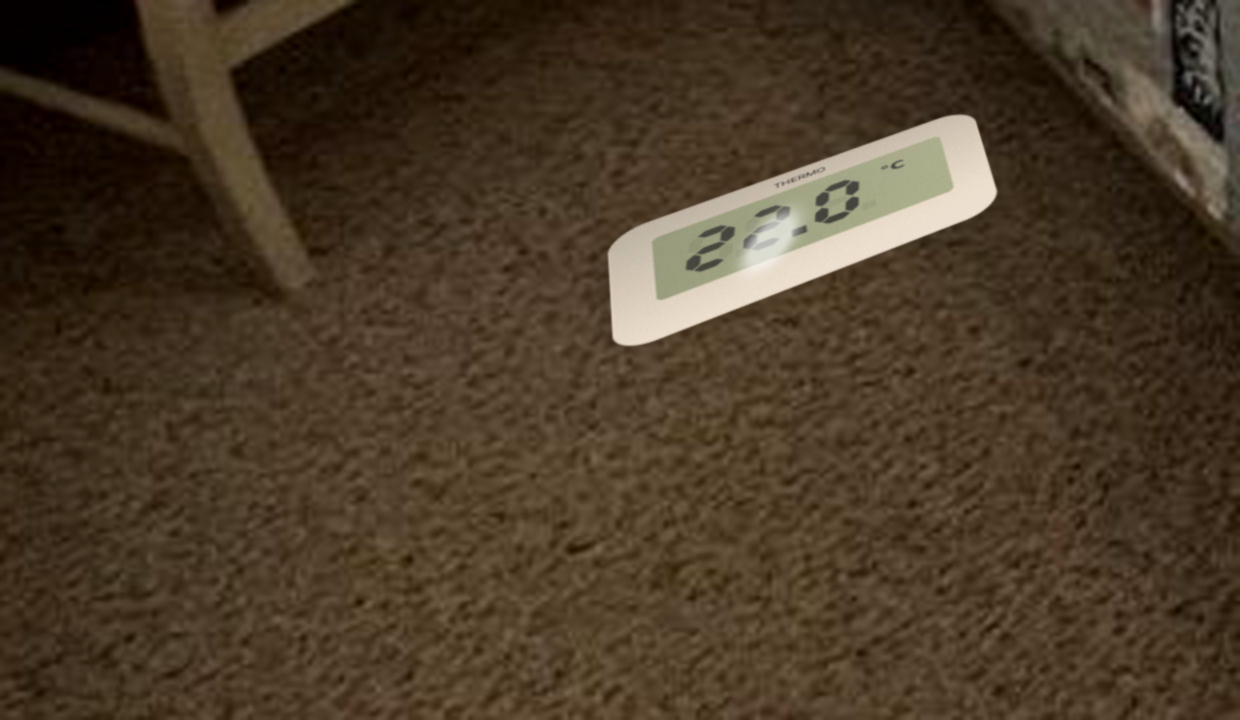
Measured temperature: 22.0,°C
